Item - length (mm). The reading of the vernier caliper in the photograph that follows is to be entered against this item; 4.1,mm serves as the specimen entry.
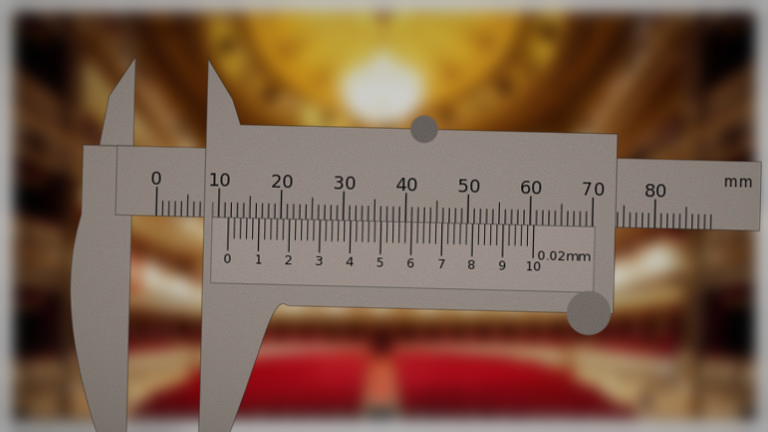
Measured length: 11.6,mm
